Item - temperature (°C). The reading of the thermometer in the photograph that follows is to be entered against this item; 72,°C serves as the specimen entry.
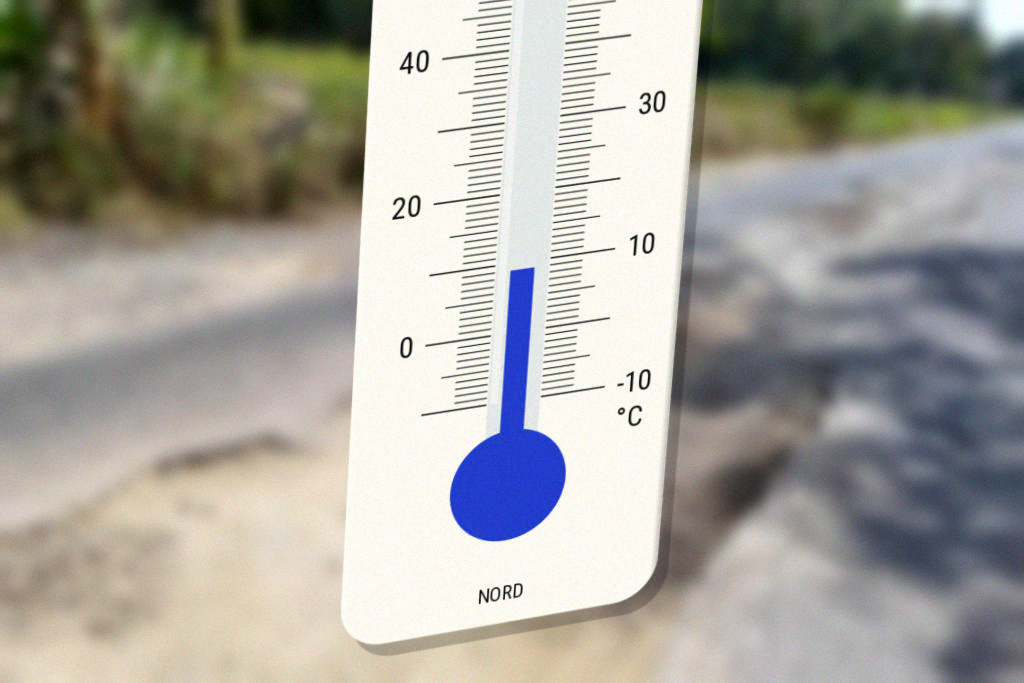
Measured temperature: 9,°C
